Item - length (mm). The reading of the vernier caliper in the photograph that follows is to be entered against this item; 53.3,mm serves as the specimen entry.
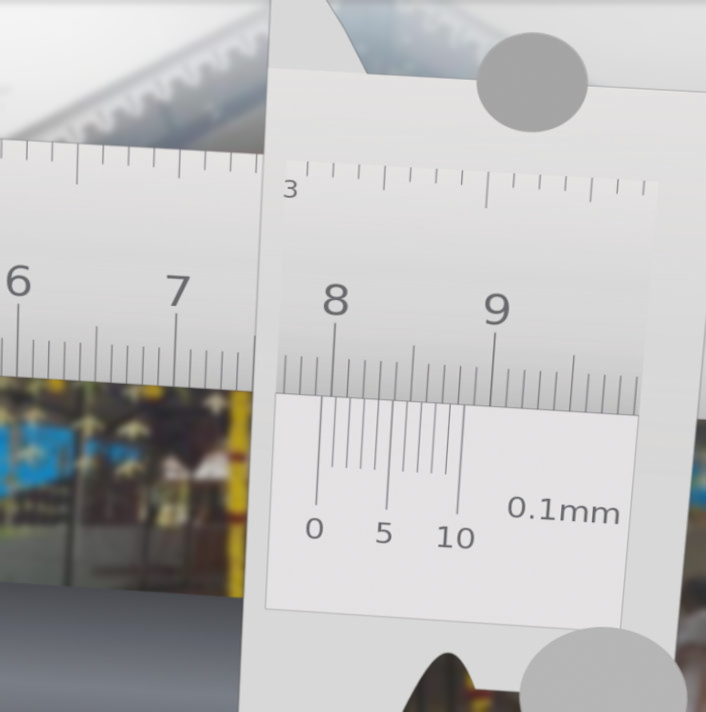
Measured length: 79.4,mm
